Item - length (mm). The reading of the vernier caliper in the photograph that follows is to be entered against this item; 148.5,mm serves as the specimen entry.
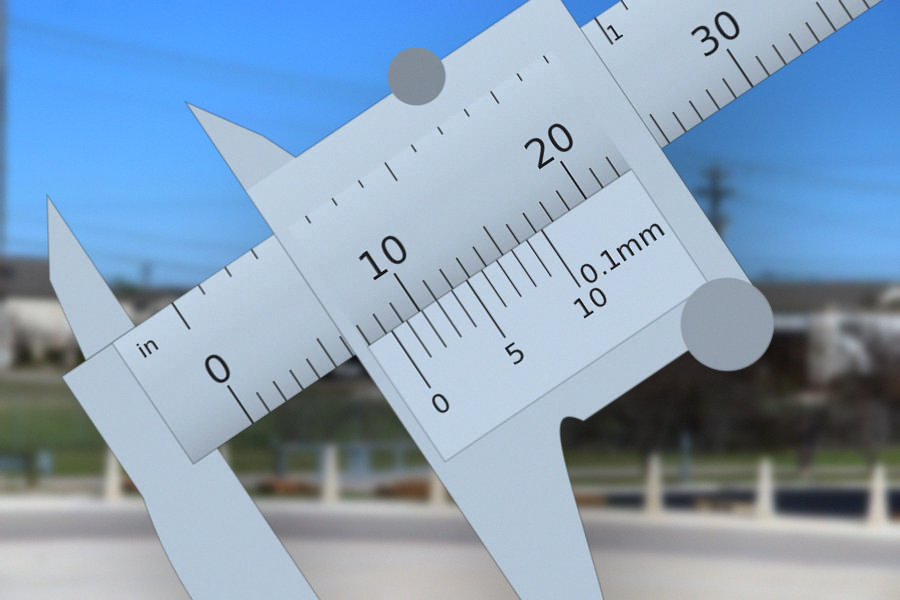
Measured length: 8.3,mm
